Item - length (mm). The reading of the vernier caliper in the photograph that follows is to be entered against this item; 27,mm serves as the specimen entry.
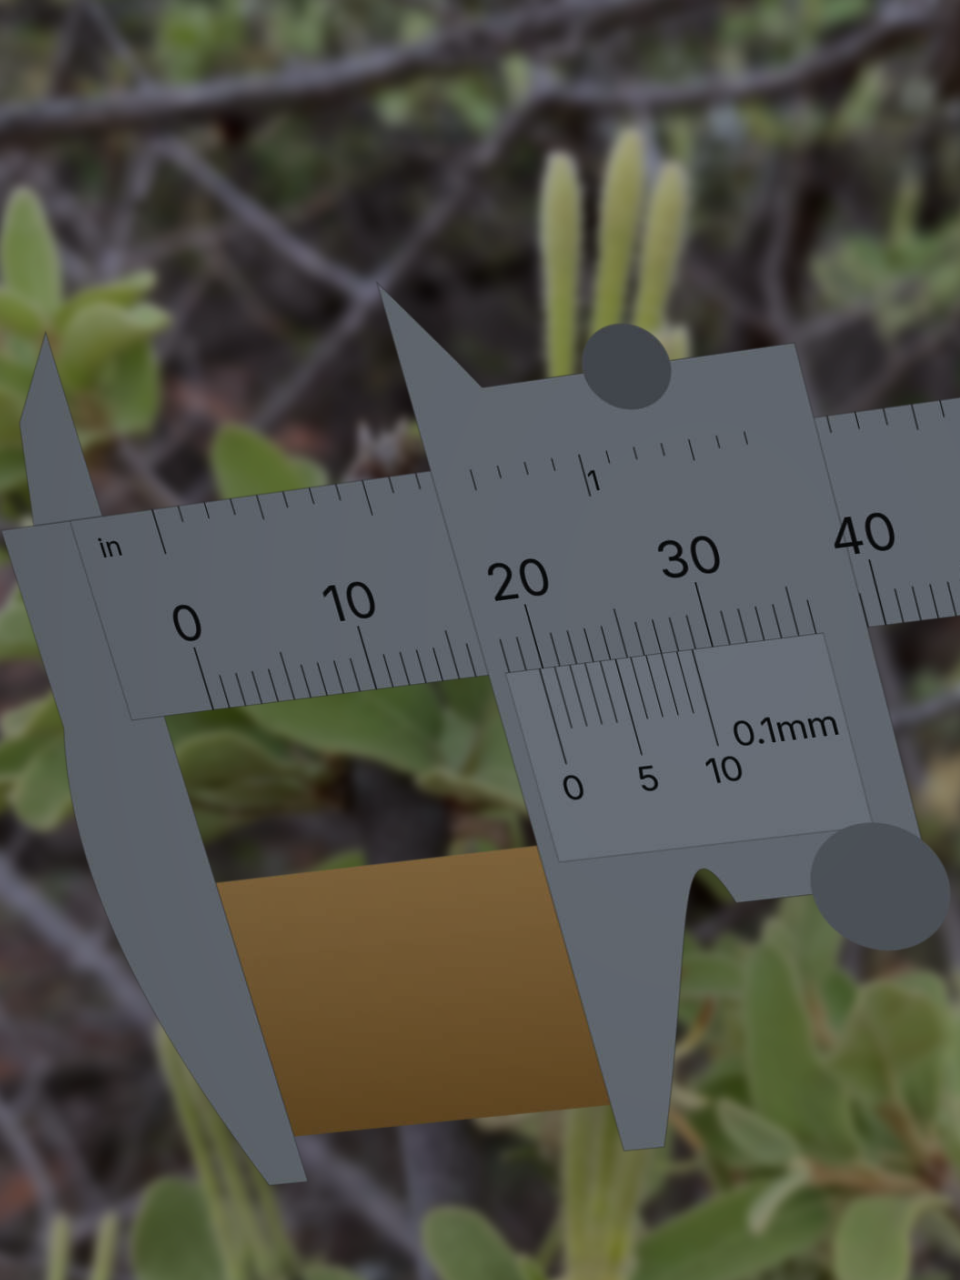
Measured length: 19.8,mm
